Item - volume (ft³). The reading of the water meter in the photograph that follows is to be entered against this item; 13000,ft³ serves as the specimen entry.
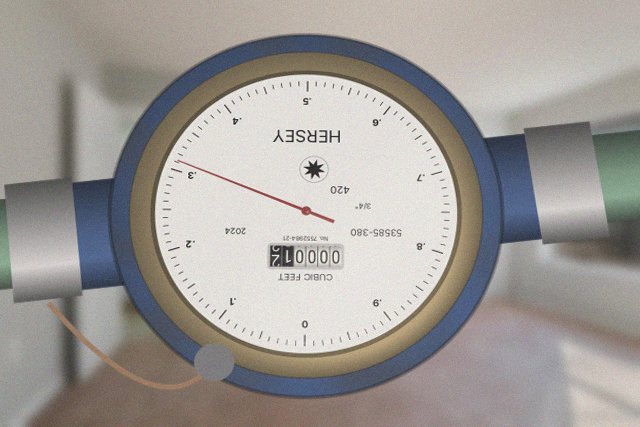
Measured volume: 12.31,ft³
